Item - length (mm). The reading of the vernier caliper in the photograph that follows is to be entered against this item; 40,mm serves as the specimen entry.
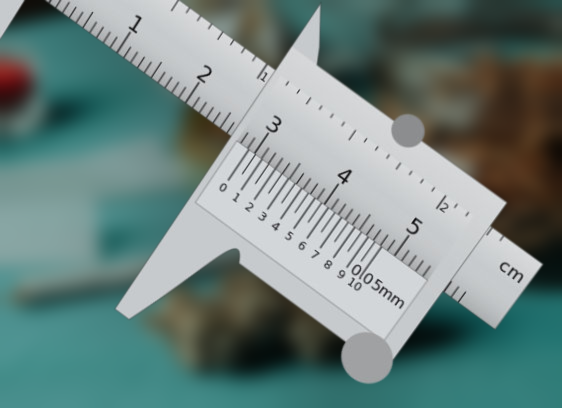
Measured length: 29.2,mm
